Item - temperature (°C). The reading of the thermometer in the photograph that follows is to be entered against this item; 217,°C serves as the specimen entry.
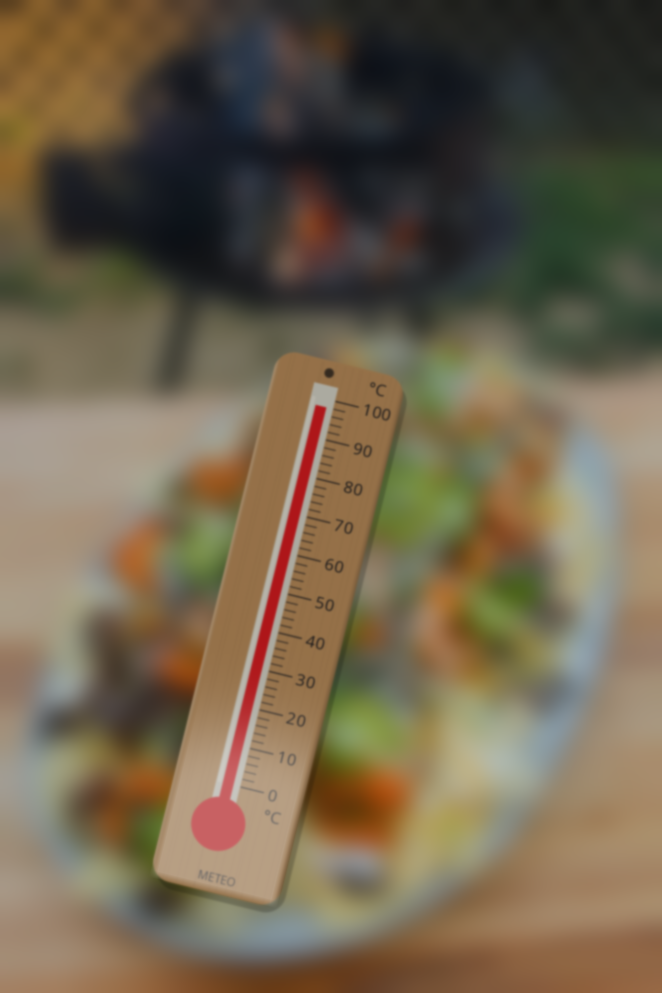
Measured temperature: 98,°C
